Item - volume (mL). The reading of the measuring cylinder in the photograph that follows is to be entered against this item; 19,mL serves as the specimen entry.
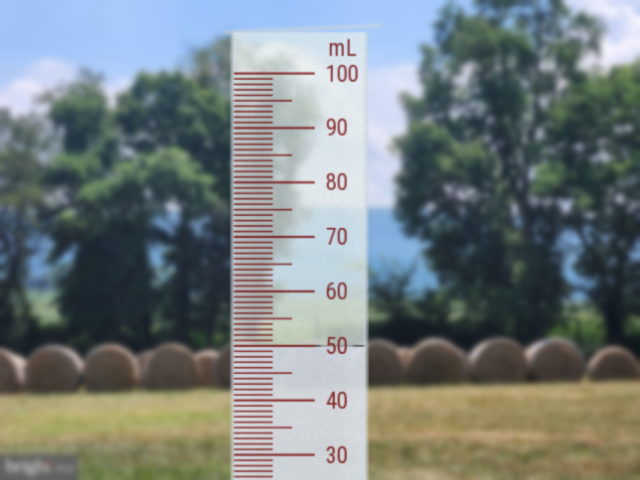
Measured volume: 50,mL
